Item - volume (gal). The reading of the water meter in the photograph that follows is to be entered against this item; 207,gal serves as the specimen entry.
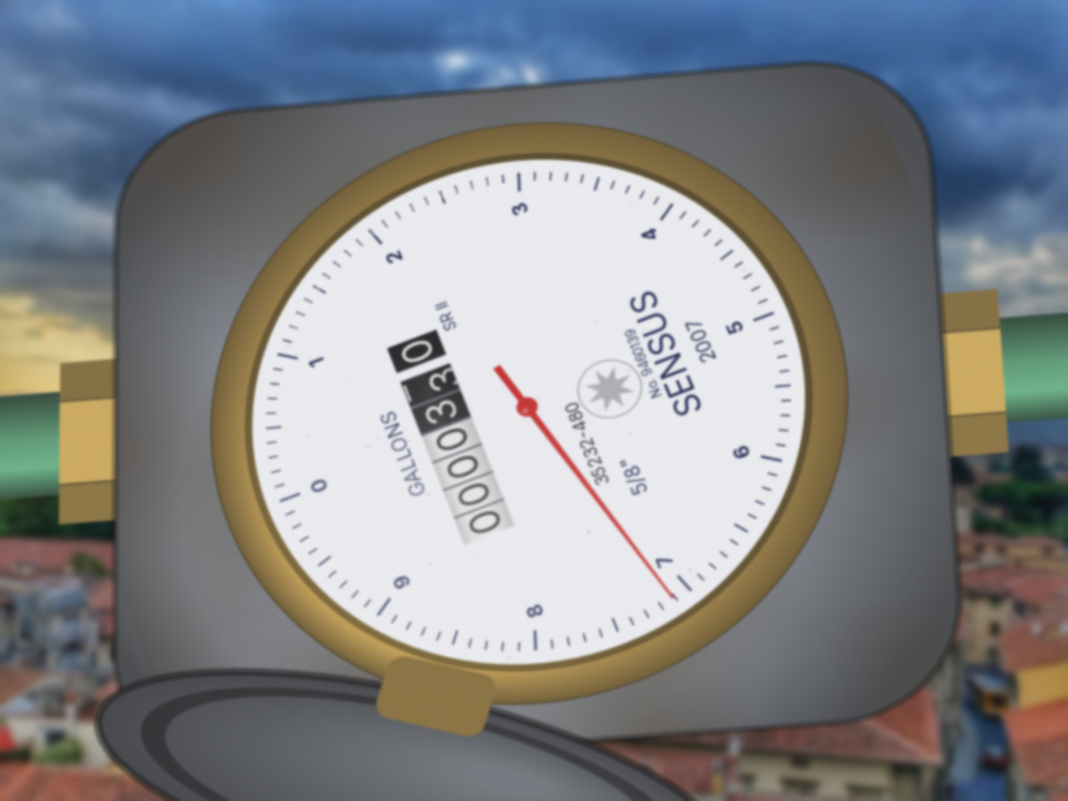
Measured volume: 327.1,gal
